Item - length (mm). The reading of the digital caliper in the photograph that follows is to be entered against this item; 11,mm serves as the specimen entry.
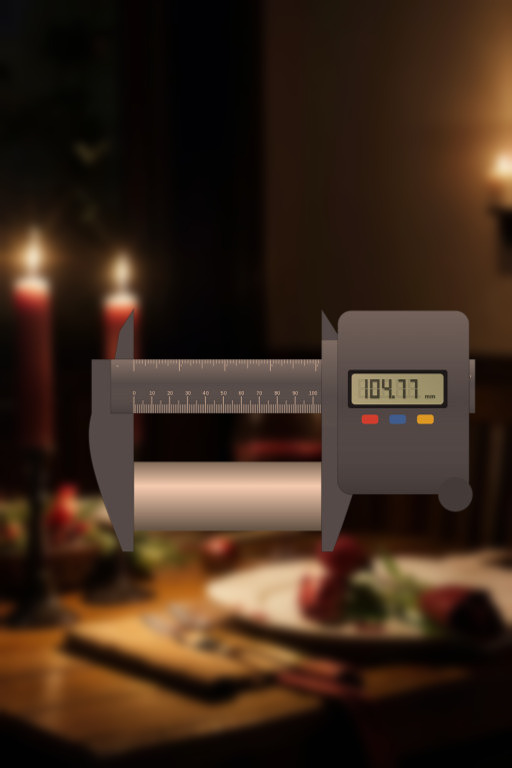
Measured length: 104.77,mm
